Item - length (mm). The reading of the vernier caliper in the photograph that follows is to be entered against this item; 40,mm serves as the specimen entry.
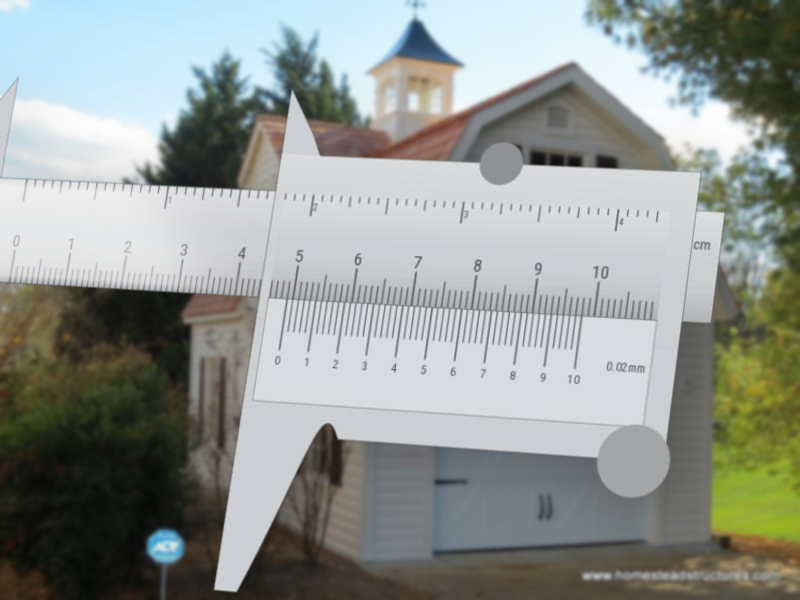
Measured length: 49.0,mm
